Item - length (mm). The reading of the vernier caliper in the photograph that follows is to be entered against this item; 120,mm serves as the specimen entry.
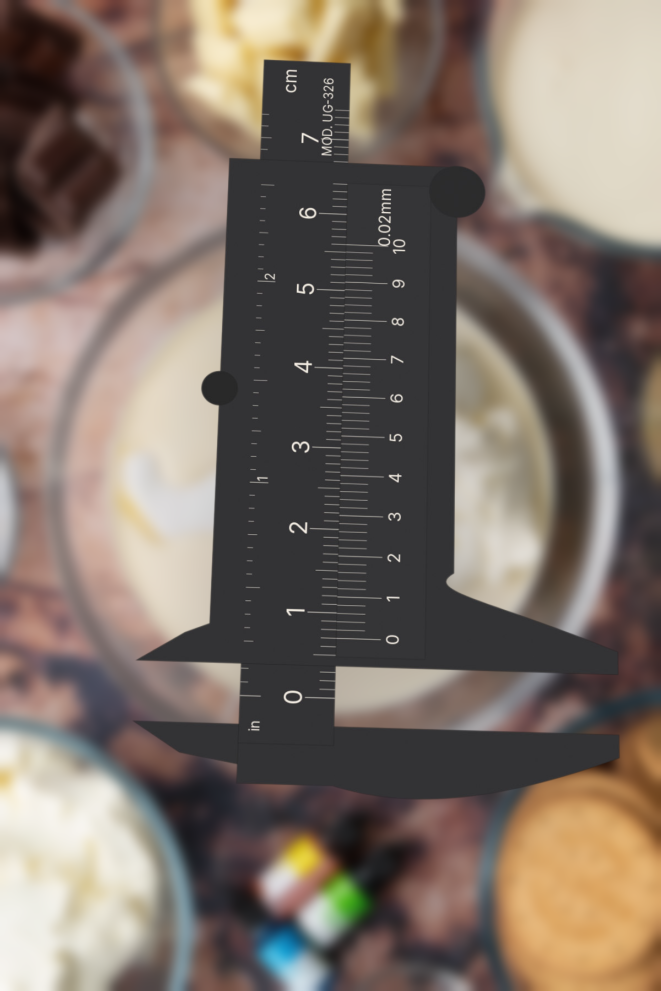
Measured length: 7.0,mm
